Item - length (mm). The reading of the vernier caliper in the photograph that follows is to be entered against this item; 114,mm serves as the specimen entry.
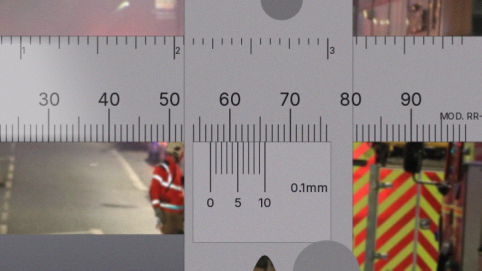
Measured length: 56.8,mm
